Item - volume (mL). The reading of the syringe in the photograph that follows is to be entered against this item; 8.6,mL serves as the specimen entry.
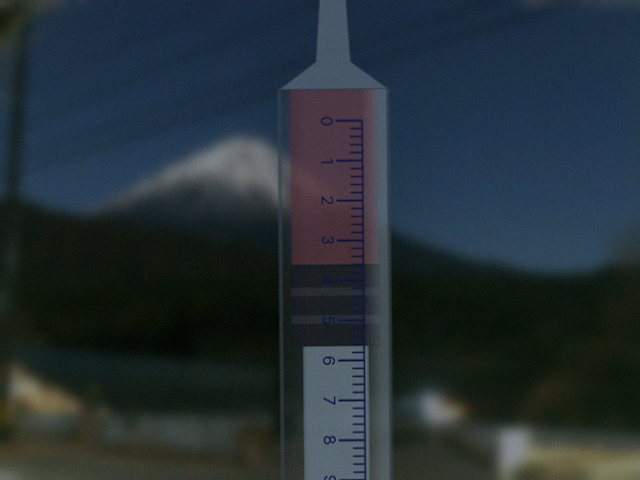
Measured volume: 3.6,mL
